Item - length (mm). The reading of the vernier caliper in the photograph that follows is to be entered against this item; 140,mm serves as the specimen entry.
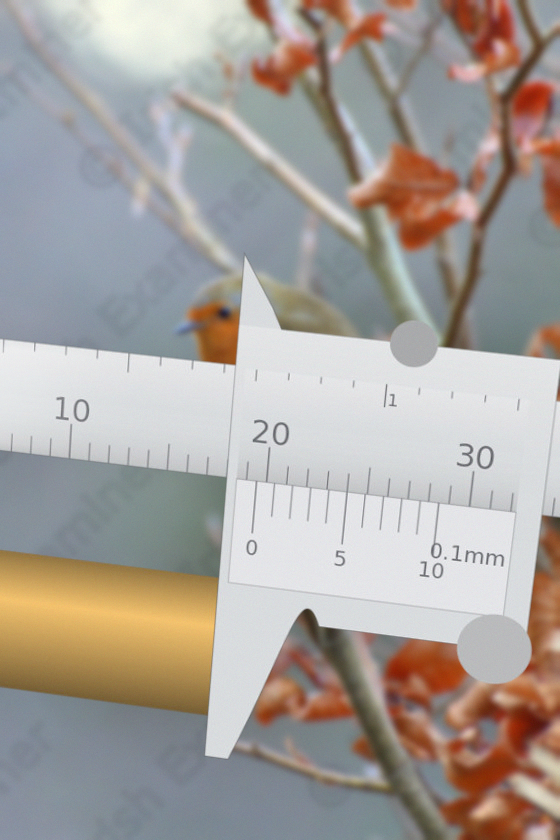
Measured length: 19.5,mm
